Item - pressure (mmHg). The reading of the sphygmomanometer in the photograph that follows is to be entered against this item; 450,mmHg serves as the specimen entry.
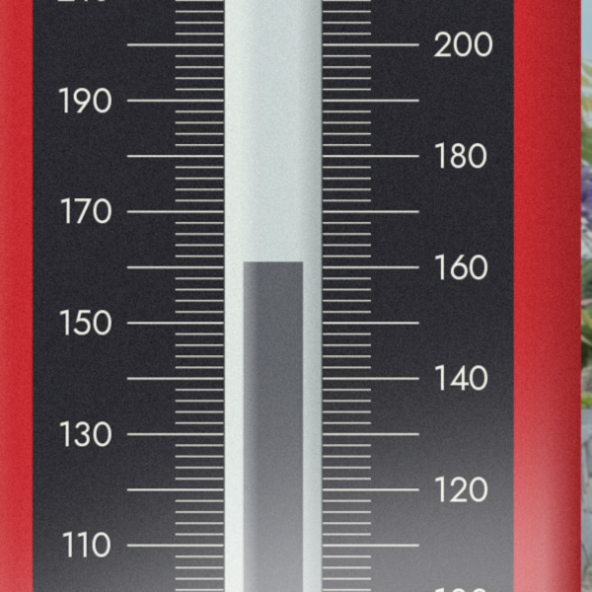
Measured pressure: 161,mmHg
